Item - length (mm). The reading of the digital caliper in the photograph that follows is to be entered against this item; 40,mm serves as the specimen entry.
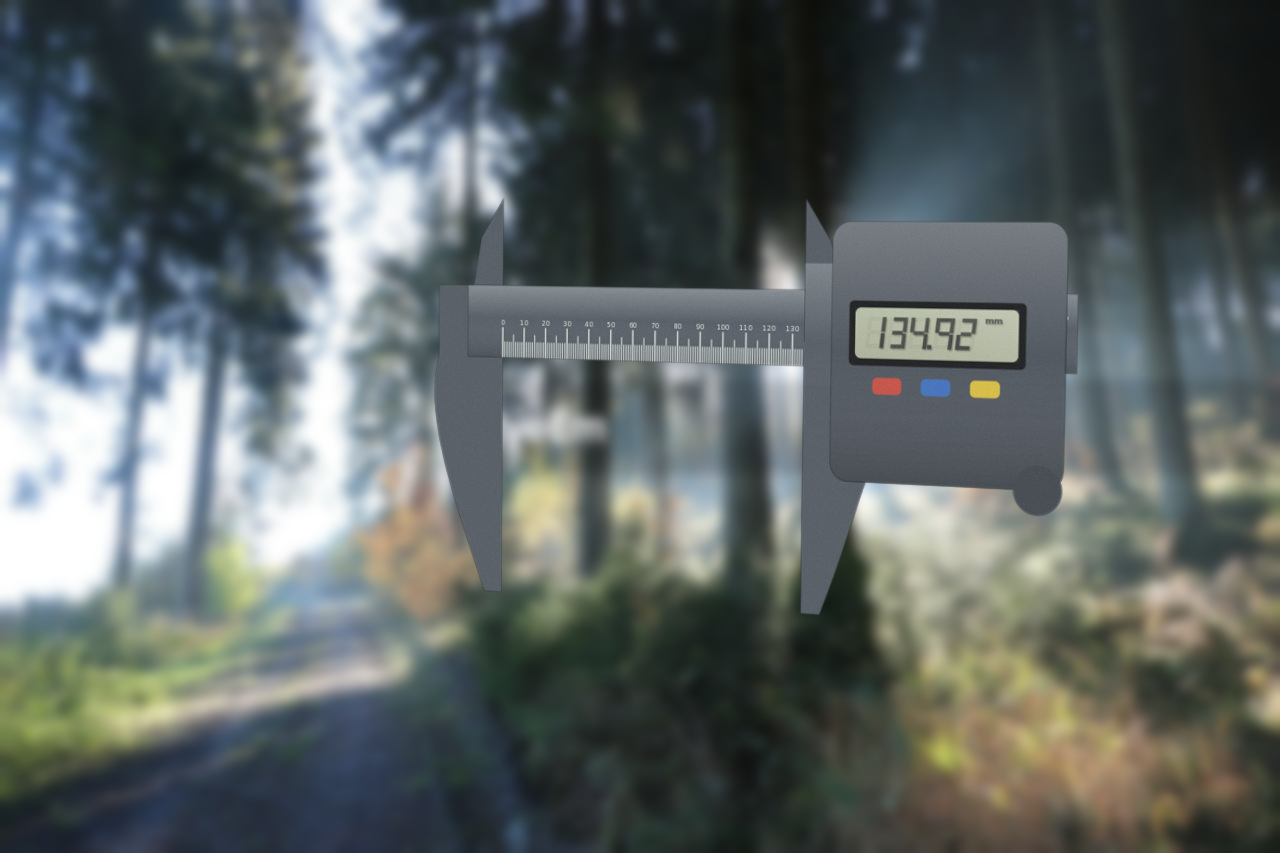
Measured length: 134.92,mm
